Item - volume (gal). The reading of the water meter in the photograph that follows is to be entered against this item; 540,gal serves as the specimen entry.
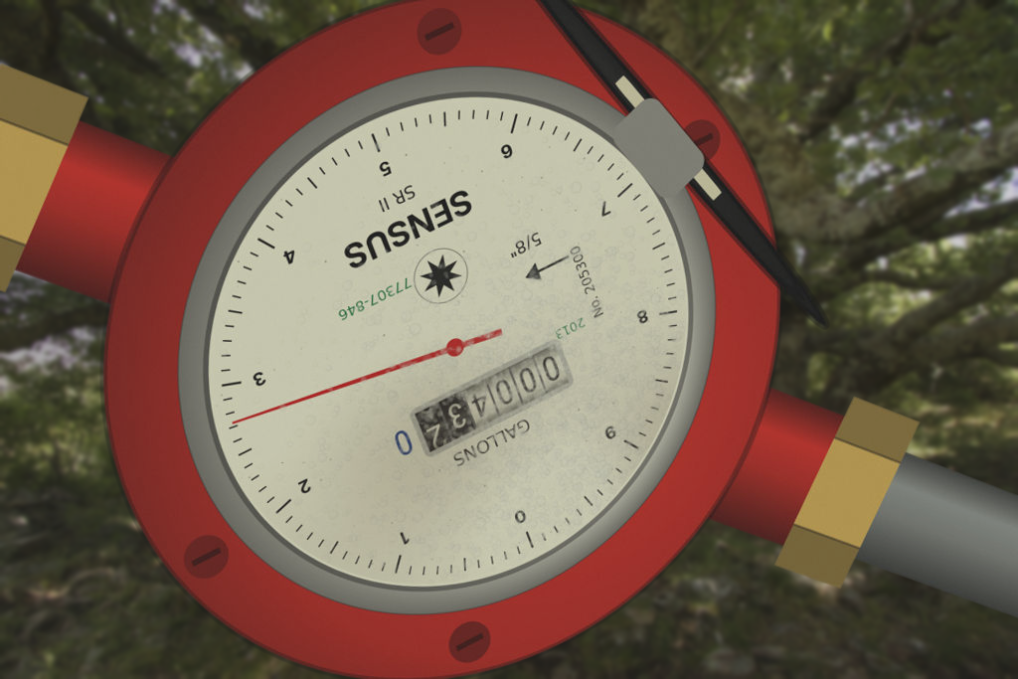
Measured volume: 4322.7,gal
